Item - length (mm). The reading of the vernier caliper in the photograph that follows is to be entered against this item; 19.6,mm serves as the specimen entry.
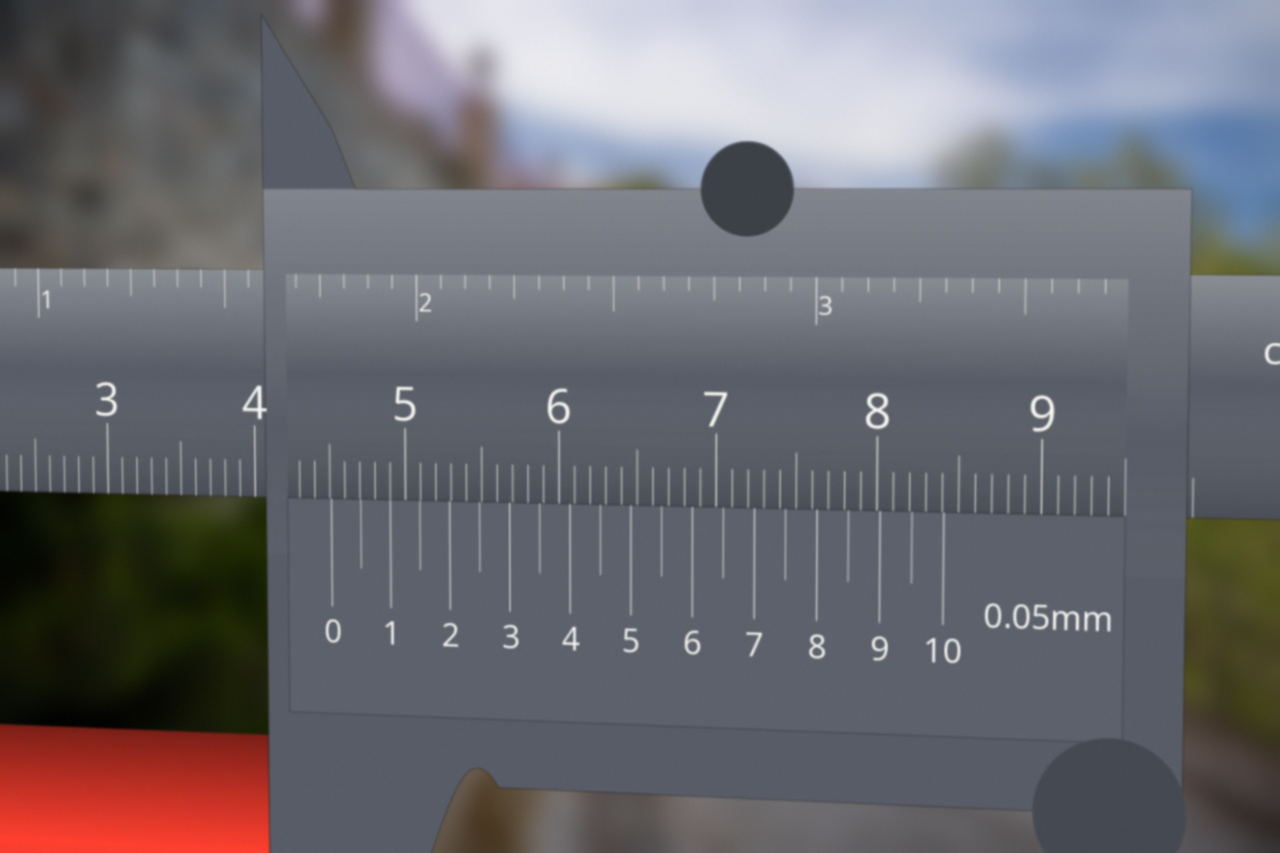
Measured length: 45.1,mm
